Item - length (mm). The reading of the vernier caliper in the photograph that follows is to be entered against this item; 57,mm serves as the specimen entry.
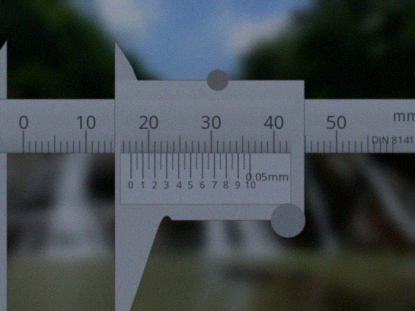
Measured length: 17.2,mm
